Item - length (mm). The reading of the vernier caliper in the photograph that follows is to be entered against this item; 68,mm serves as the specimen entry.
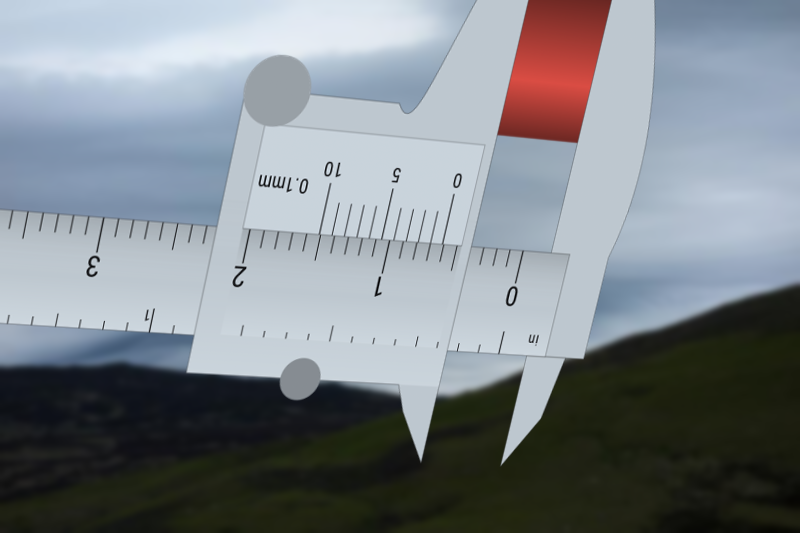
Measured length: 6.1,mm
